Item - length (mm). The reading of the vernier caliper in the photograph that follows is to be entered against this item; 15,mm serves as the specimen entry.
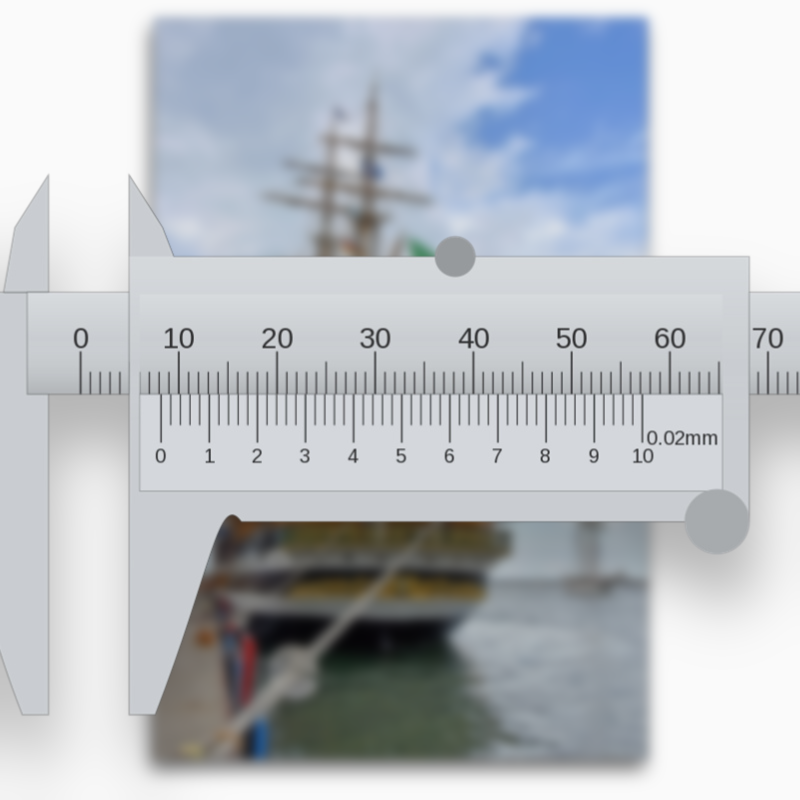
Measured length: 8.2,mm
